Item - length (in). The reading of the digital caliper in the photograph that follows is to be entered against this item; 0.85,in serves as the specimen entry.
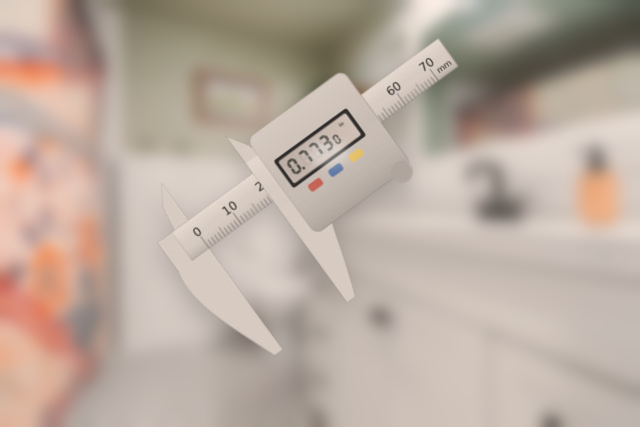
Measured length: 0.7730,in
